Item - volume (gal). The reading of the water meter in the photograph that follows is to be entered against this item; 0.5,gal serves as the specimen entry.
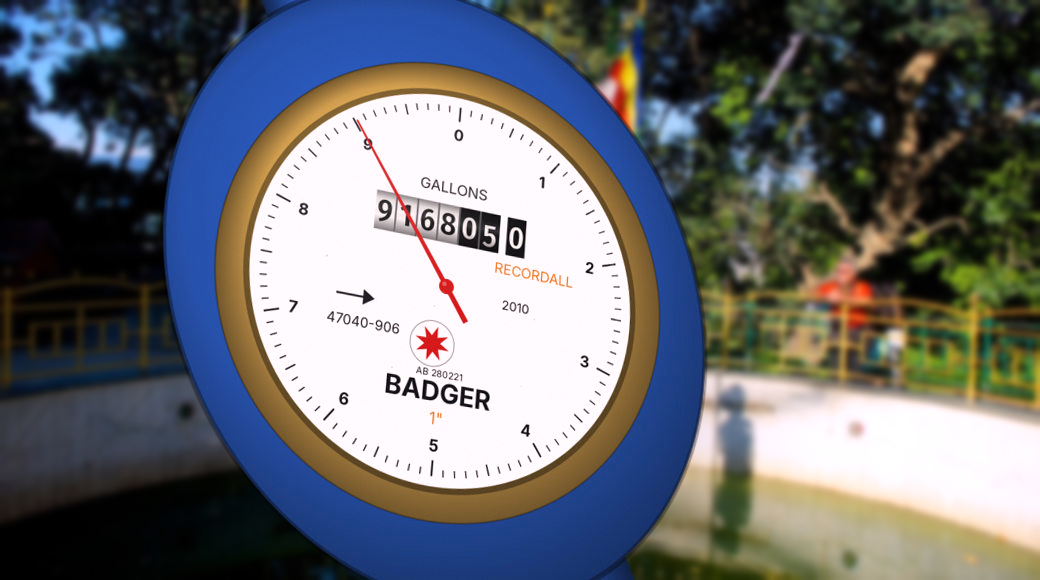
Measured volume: 9168049.0,gal
